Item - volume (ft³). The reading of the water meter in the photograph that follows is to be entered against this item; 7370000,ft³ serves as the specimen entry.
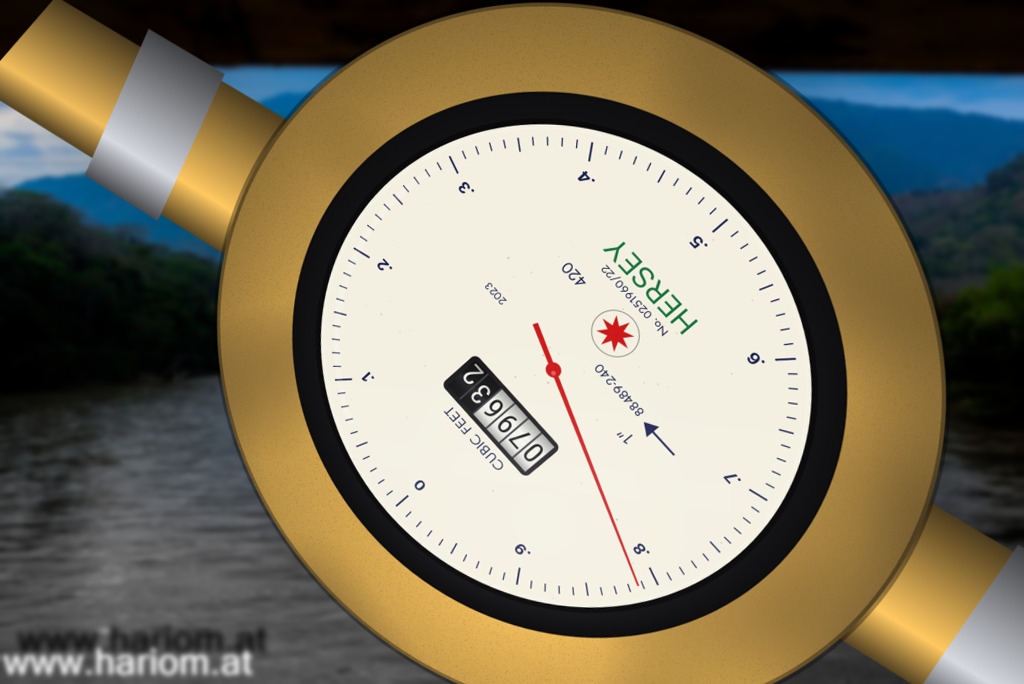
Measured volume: 79631.81,ft³
